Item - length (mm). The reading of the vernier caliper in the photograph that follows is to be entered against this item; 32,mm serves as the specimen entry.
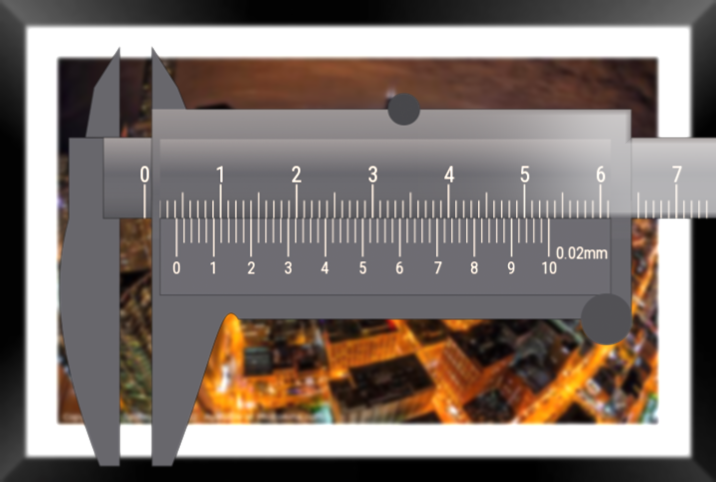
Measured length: 4.2,mm
